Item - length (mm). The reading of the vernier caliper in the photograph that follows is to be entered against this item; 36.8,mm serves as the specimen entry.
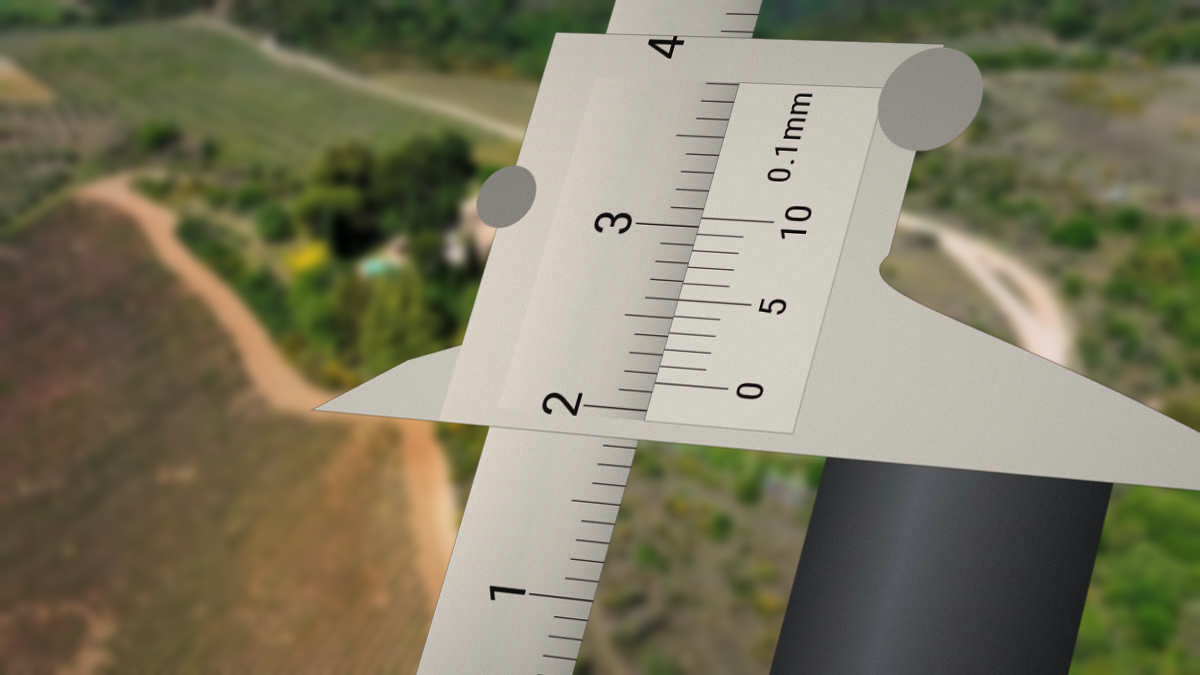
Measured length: 21.5,mm
